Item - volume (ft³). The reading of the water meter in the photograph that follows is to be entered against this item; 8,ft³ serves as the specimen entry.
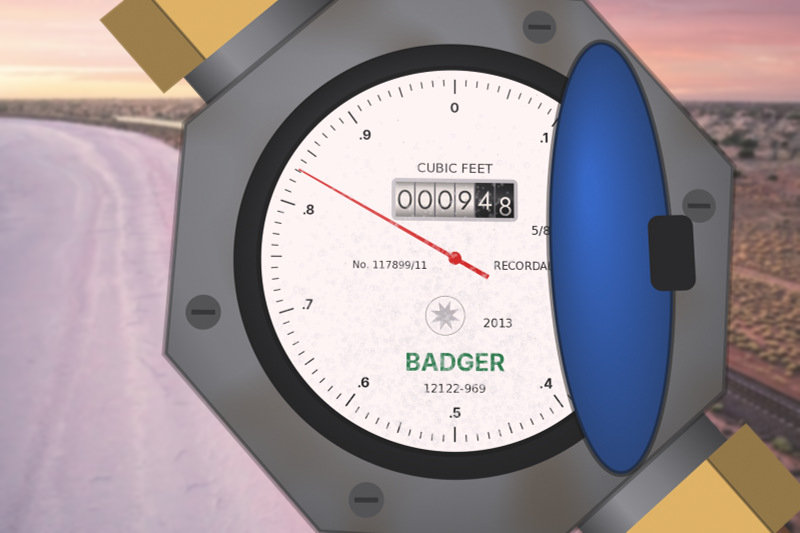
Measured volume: 947.83,ft³
